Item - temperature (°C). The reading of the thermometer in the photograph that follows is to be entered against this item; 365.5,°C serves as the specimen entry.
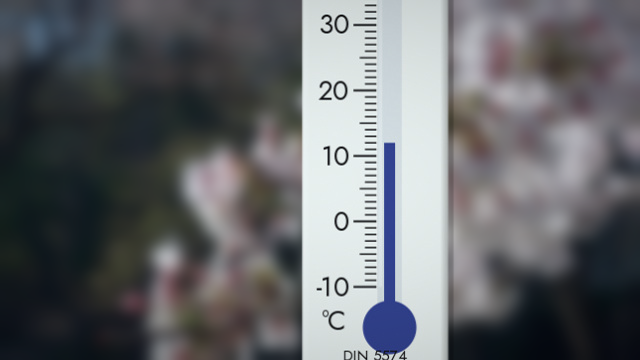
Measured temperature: 12,°C
